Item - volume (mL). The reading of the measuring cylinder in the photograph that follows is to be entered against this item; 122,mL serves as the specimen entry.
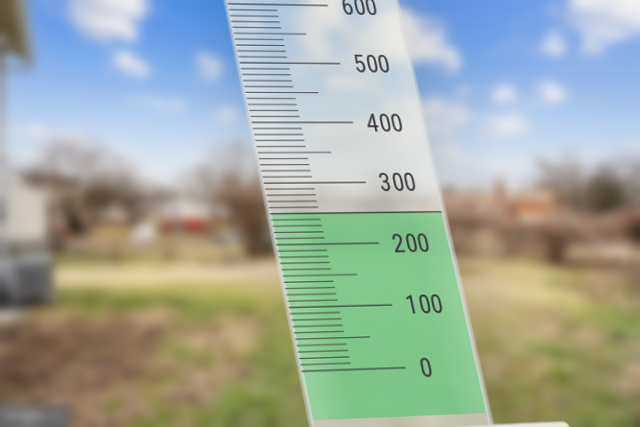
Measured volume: 250,mL
